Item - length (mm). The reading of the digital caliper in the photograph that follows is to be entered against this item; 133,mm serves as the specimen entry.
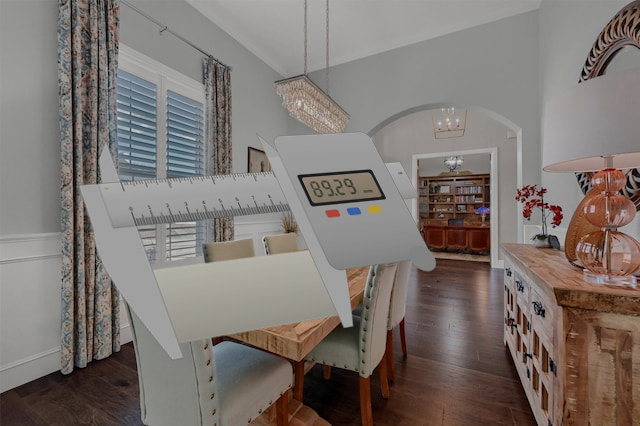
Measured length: 89.29,mm
